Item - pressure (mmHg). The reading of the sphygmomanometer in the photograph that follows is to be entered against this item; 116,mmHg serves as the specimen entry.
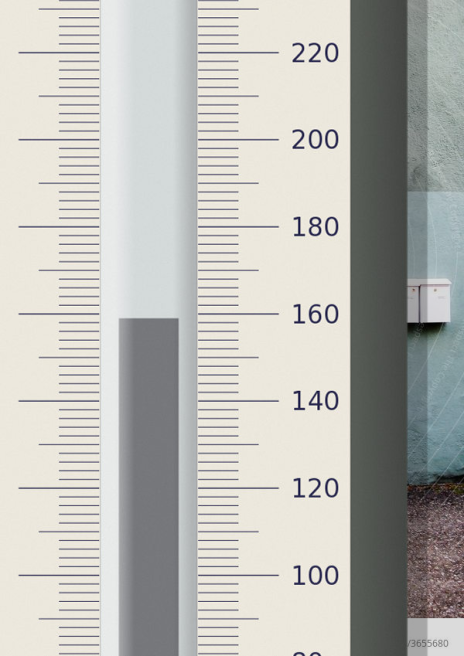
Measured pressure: 159,mmHg
